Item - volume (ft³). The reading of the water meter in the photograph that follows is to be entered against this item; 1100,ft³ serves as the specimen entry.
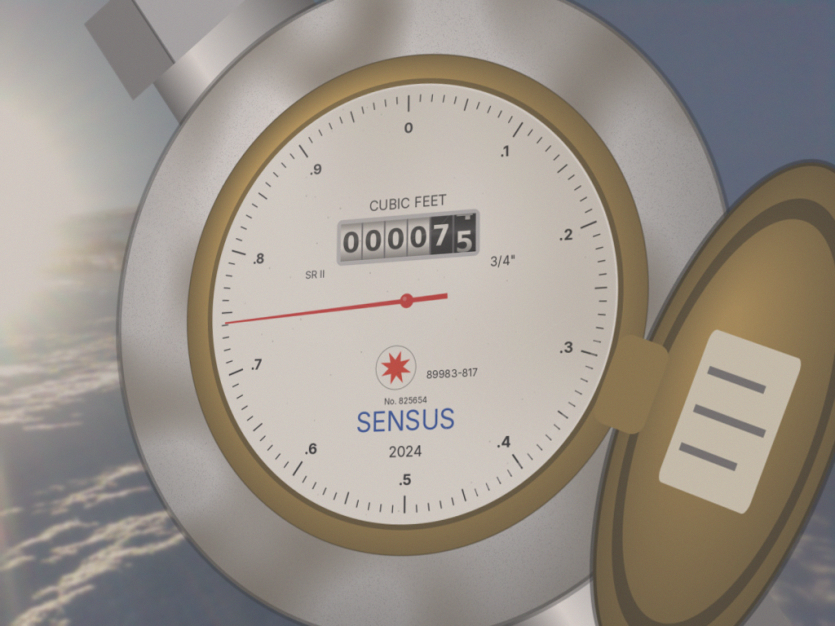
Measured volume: 74.74,ft³
